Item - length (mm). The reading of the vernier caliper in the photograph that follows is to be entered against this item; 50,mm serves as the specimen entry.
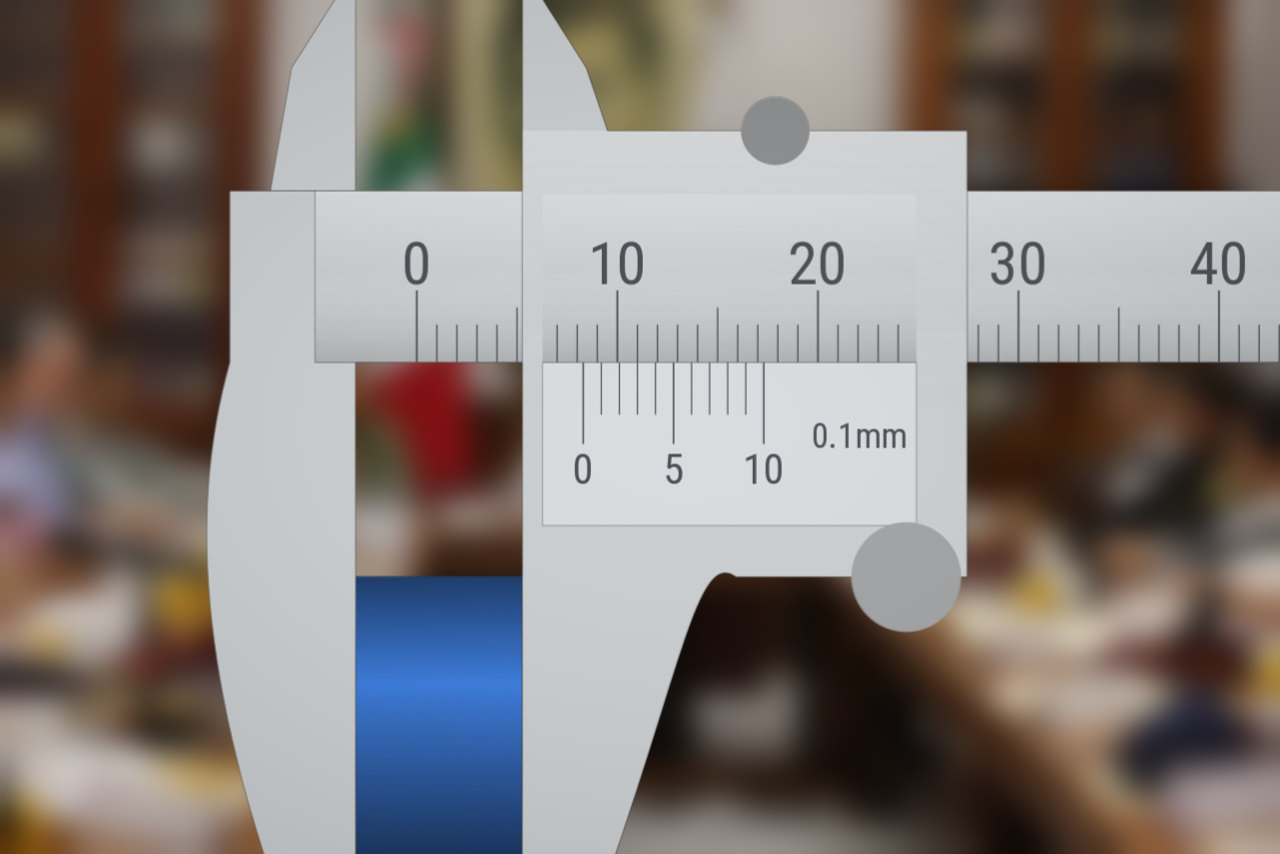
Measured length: 8.3,mm
